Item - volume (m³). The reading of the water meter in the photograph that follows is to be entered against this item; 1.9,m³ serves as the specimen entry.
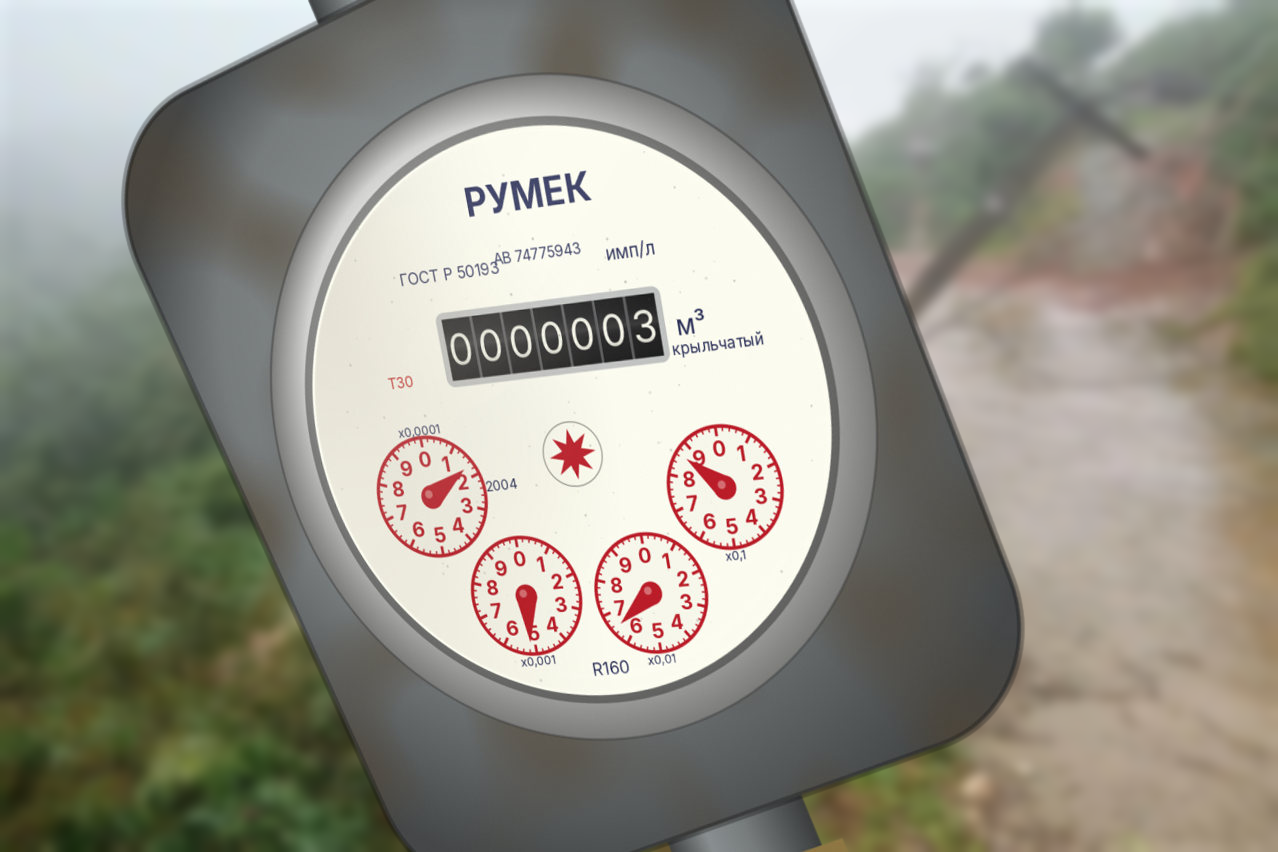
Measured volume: 3.8651,m³
